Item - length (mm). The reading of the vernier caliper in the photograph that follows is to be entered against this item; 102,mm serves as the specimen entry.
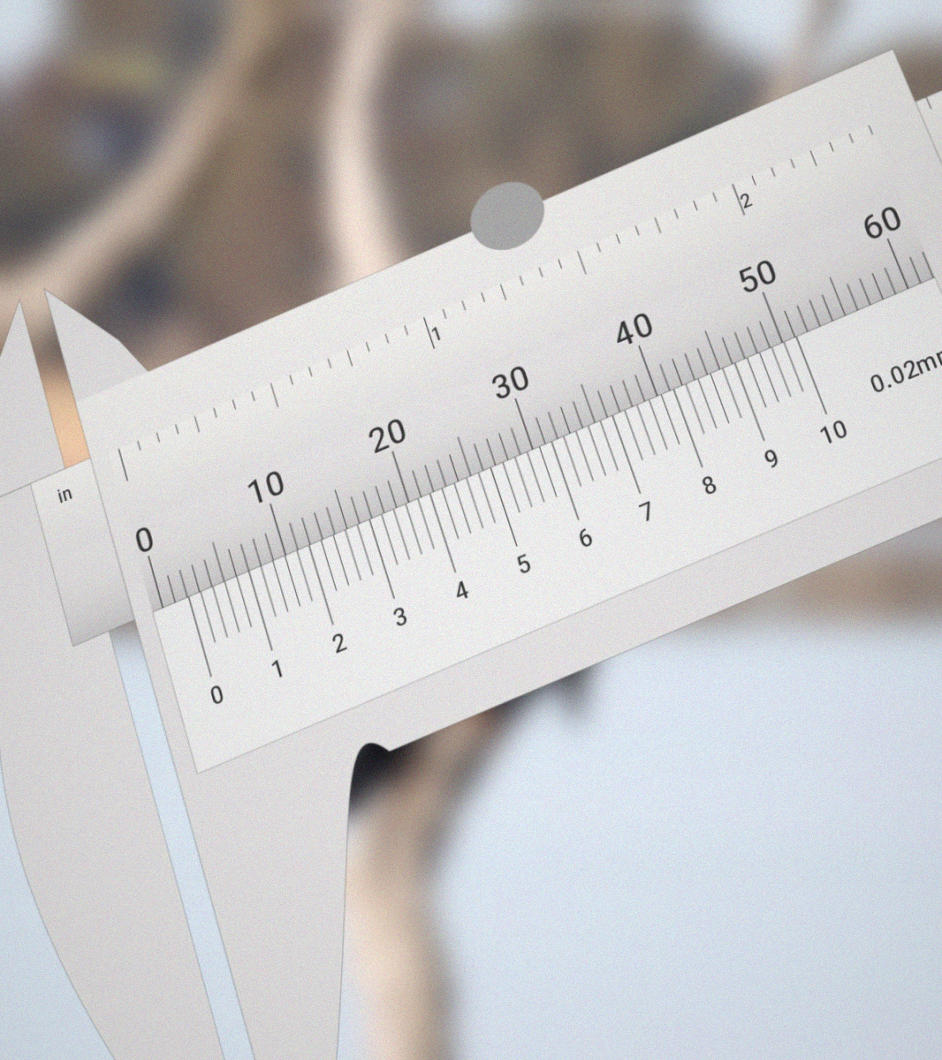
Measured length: 2.1,mm
